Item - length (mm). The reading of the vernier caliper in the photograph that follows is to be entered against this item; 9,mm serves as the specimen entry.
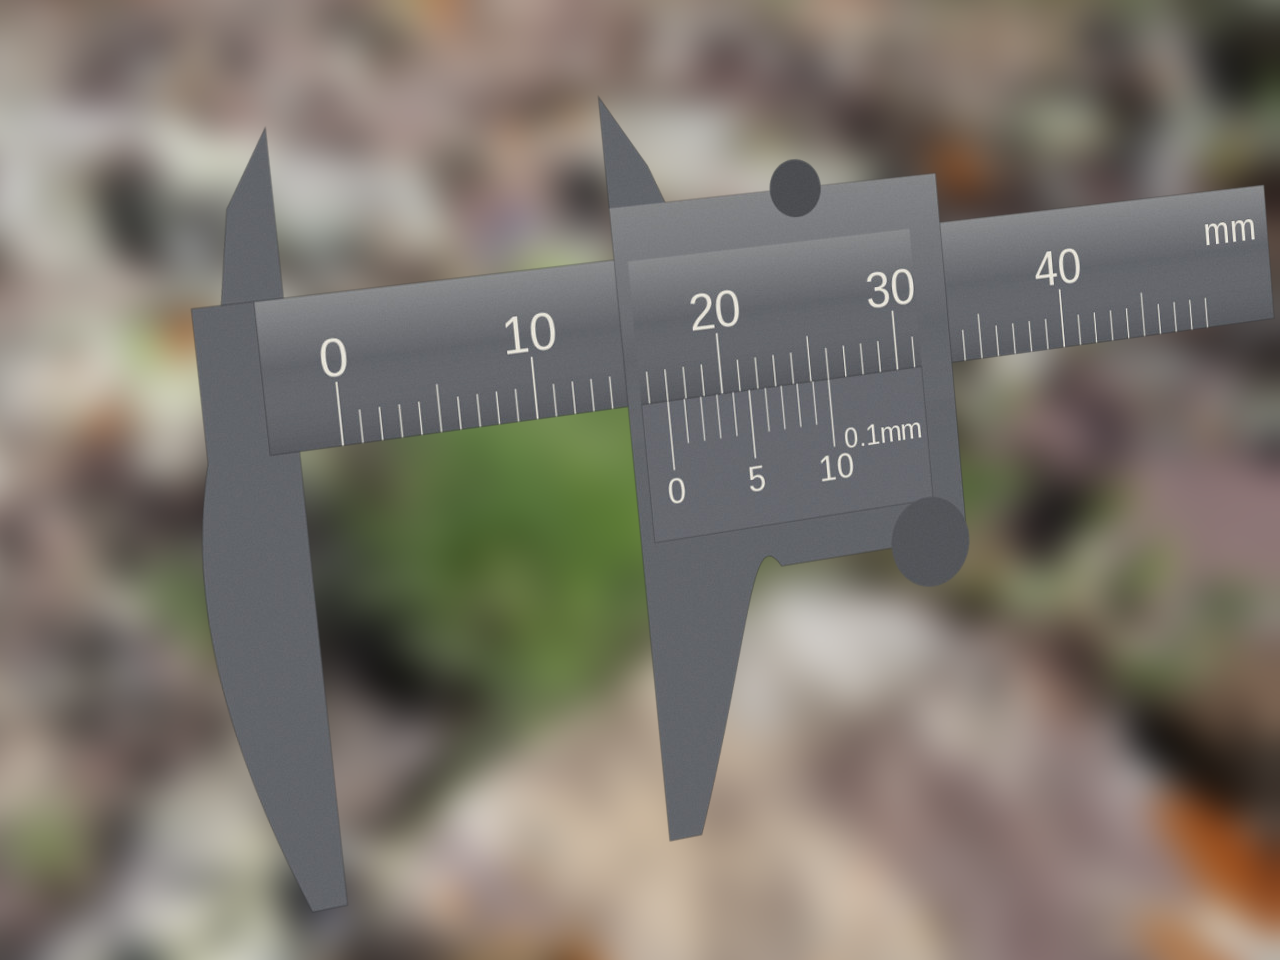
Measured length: 17.0,mm
